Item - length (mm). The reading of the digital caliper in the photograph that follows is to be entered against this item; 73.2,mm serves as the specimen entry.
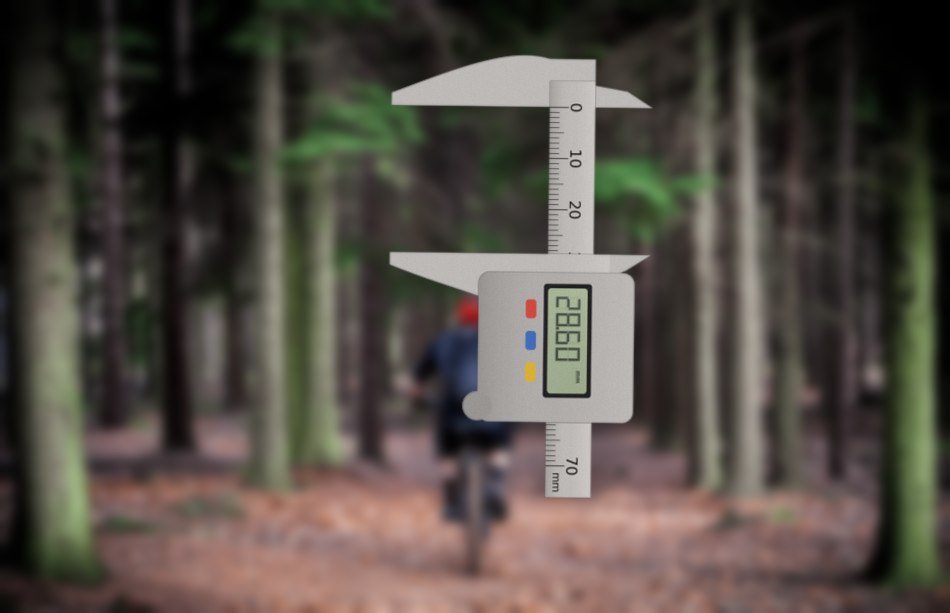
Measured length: 28.60,mm
